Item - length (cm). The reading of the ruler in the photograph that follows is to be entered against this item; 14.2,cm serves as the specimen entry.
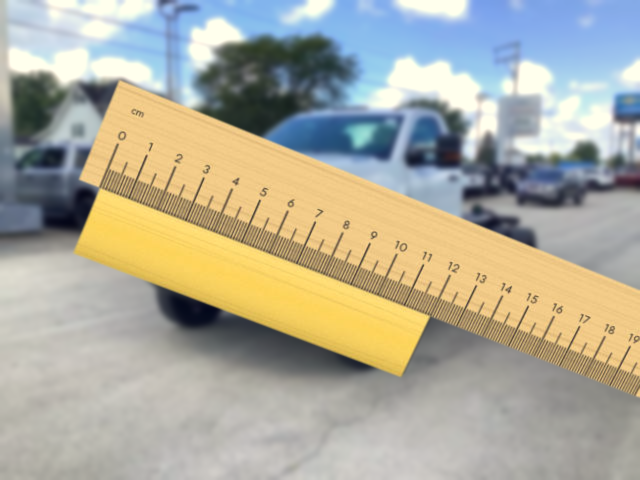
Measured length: 12,cm
